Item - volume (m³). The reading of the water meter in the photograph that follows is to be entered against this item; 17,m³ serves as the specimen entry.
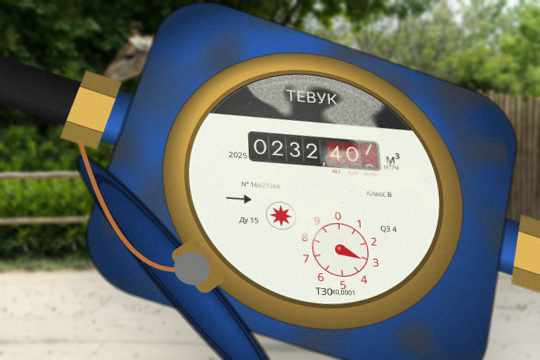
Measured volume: 232.4073,m³
